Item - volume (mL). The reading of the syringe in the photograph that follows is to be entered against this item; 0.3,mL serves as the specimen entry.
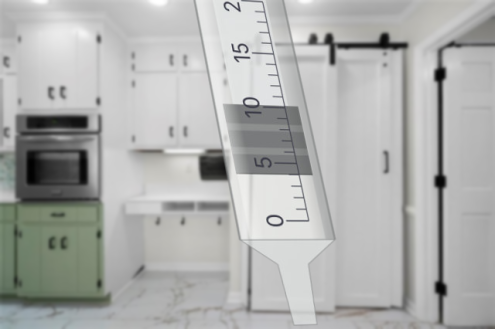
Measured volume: 4,mL
